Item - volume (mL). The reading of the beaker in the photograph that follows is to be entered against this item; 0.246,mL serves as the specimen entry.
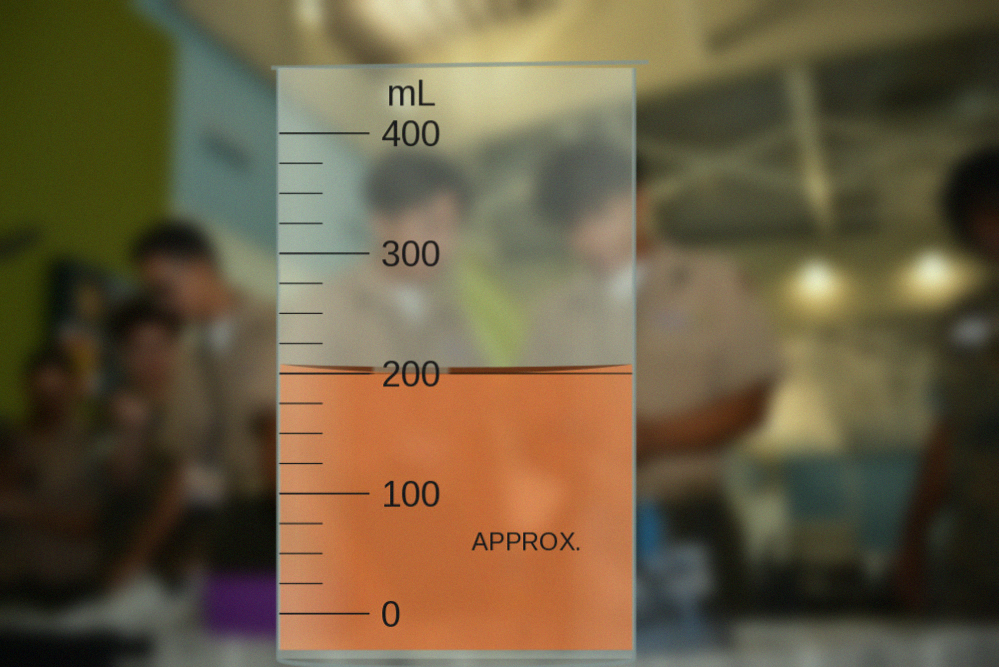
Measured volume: 200,mL
